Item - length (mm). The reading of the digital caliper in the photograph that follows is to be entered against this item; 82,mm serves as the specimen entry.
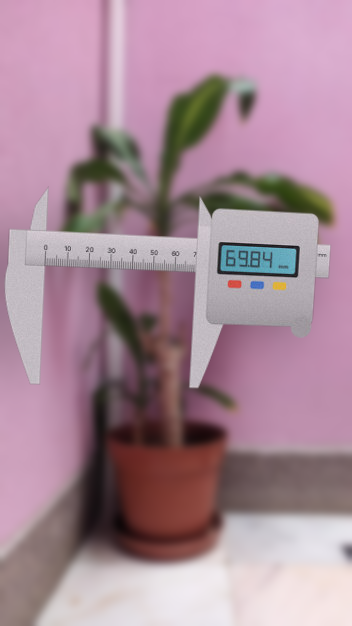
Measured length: 69.84,mm
